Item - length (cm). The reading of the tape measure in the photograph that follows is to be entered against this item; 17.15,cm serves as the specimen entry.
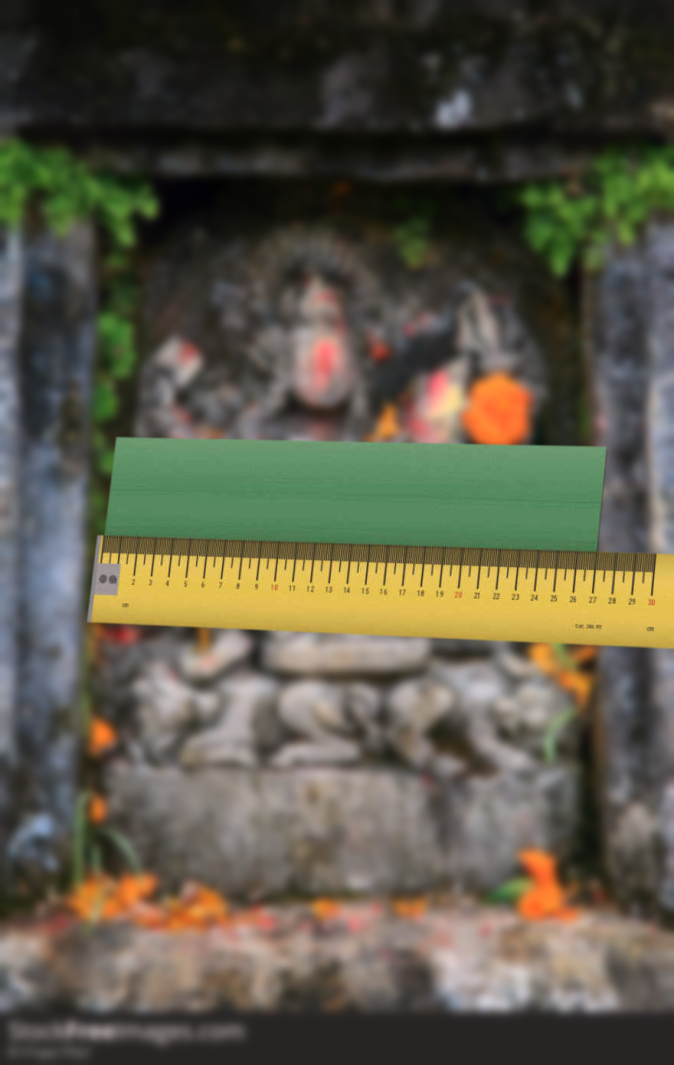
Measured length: 27,cm
